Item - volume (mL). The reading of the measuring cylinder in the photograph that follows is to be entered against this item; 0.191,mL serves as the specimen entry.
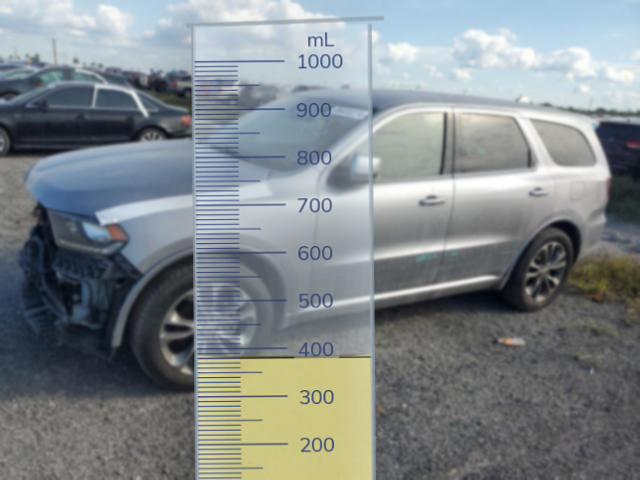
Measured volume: 380,mL
